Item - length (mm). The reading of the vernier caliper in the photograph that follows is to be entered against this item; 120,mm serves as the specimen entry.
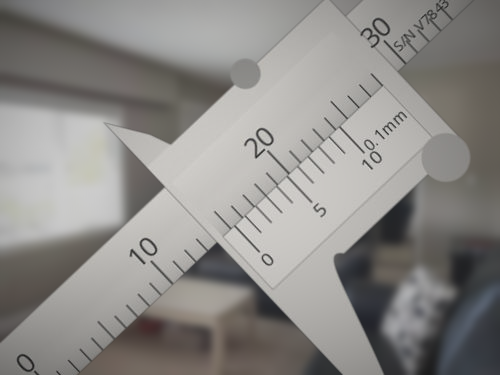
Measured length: 15.3,mm
